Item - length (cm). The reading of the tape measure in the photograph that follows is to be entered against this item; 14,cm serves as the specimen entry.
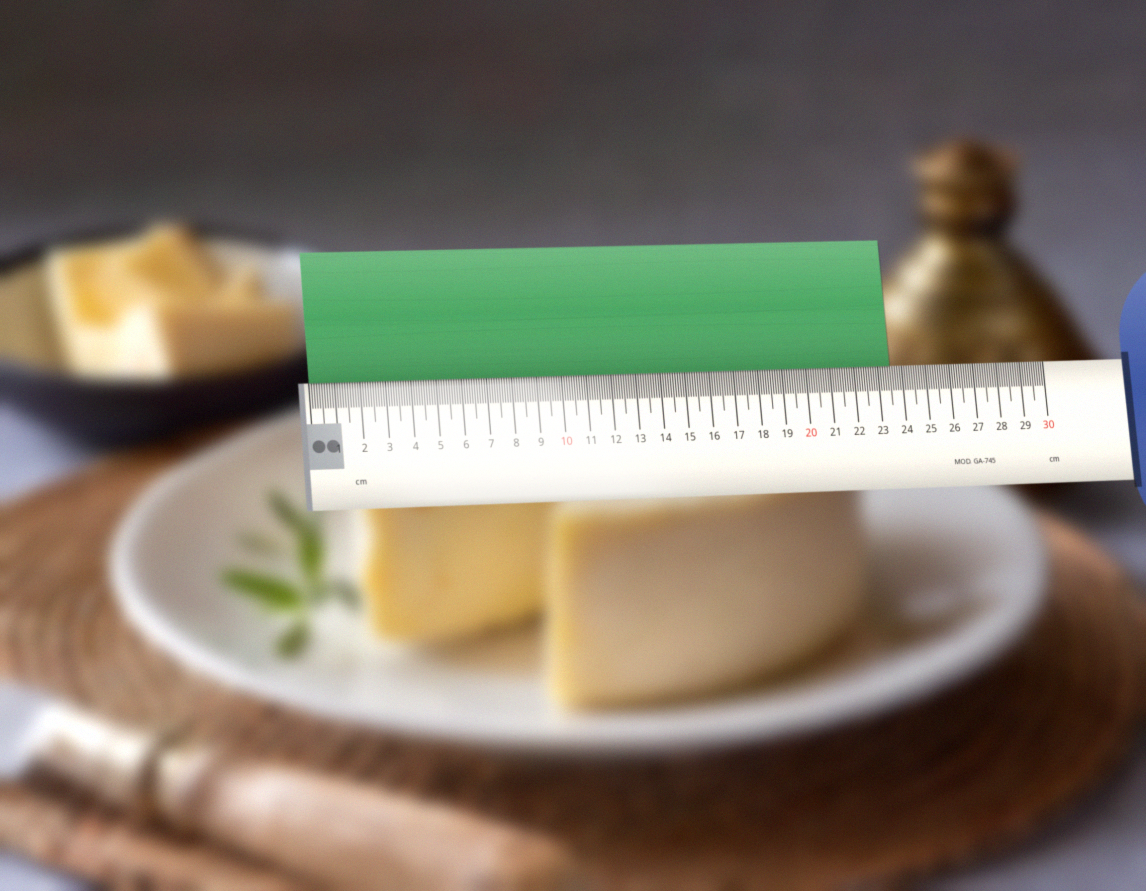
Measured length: 23.5,cm
